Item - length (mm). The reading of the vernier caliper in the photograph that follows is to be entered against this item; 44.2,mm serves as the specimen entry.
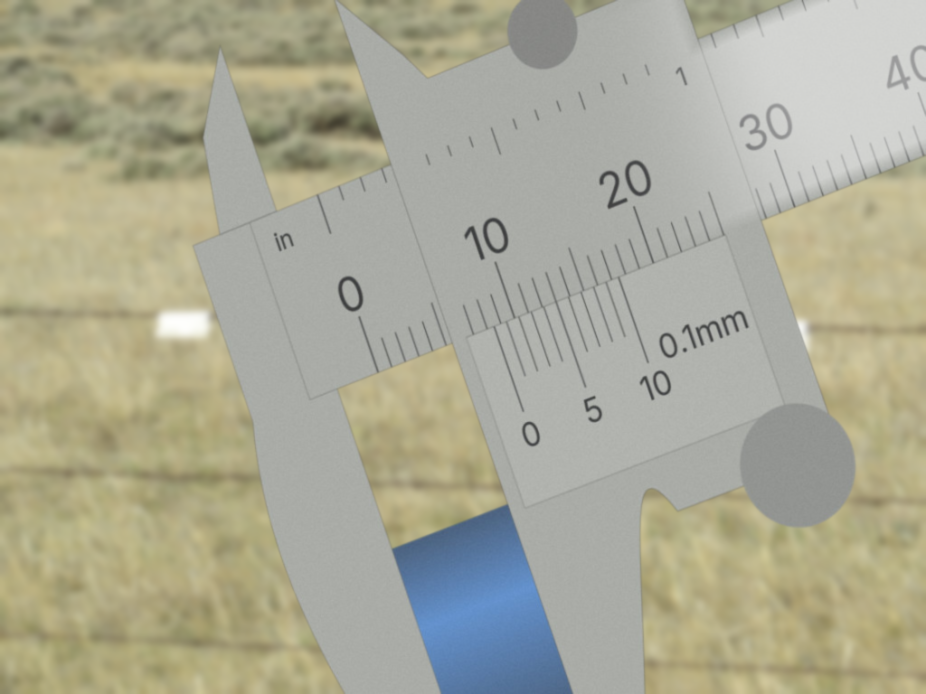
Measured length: 8.5,mm
